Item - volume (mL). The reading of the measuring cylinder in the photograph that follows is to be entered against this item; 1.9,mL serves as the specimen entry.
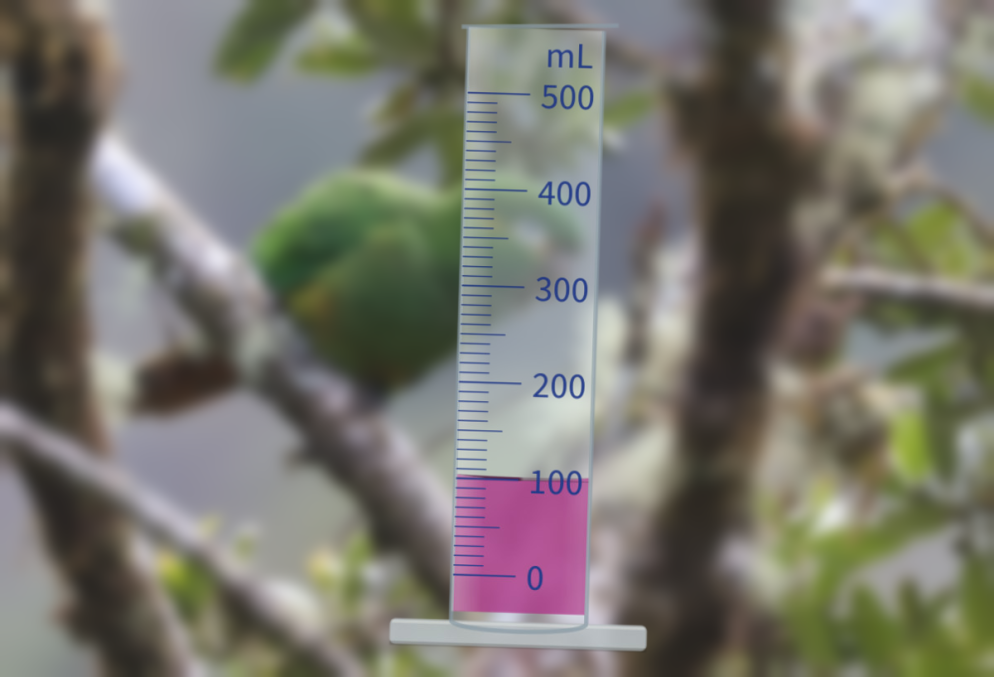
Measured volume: 100,mL
